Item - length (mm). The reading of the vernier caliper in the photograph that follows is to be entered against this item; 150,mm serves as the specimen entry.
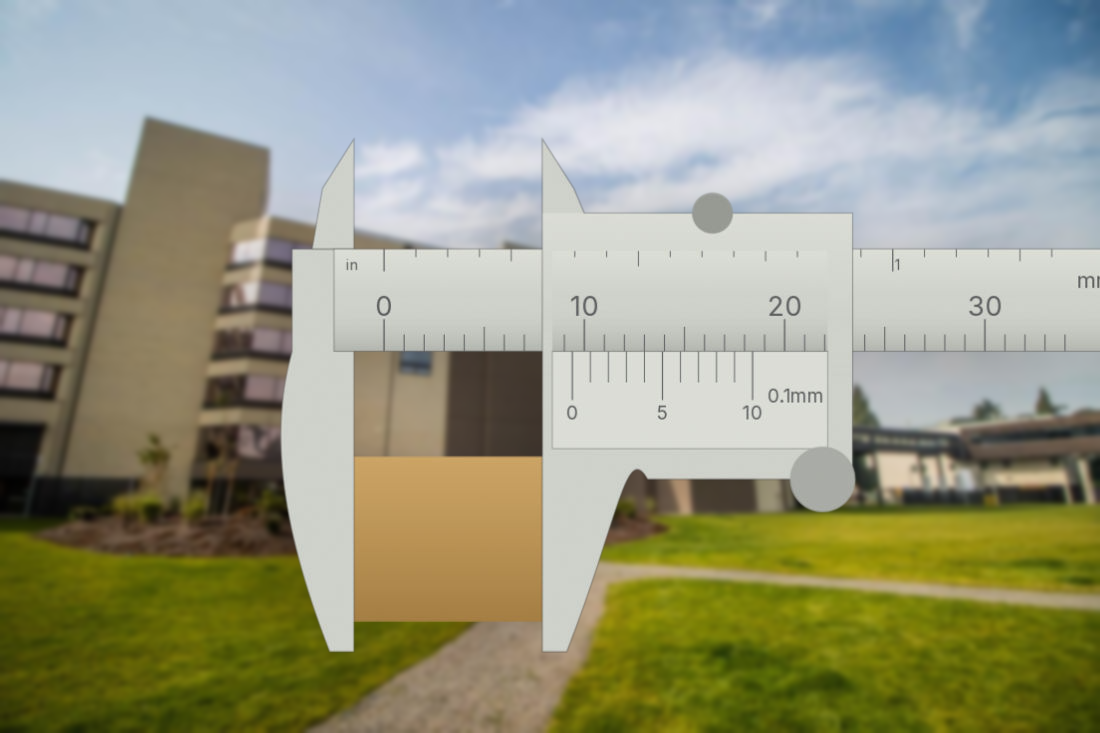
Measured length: 9.4,mm
